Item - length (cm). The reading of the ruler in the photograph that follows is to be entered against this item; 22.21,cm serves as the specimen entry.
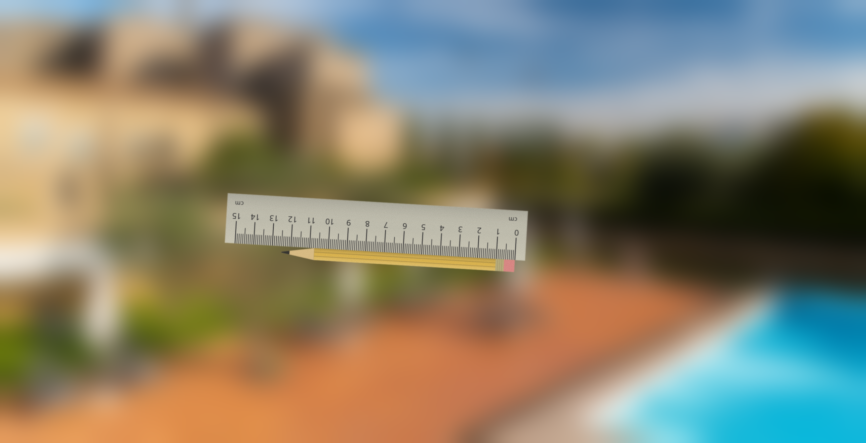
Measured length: 12.5,cm
